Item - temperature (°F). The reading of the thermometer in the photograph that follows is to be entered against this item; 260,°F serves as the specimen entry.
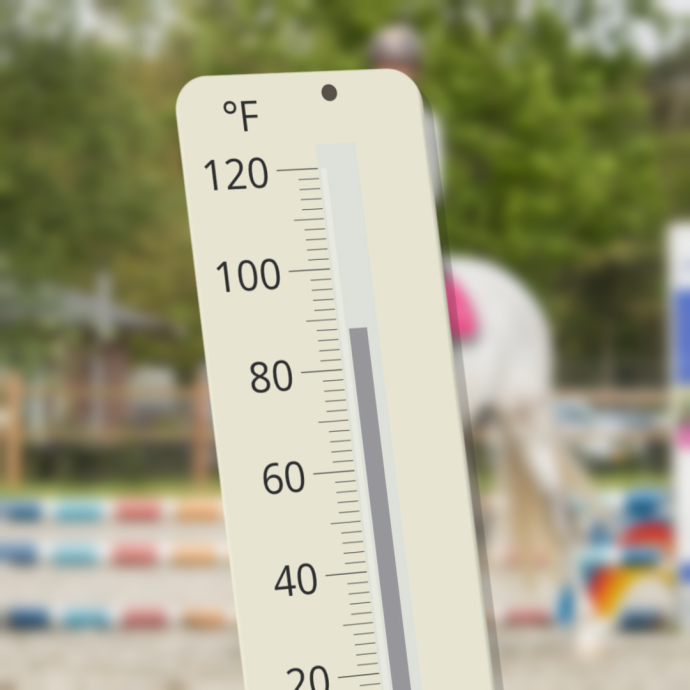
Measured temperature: 88,°F
